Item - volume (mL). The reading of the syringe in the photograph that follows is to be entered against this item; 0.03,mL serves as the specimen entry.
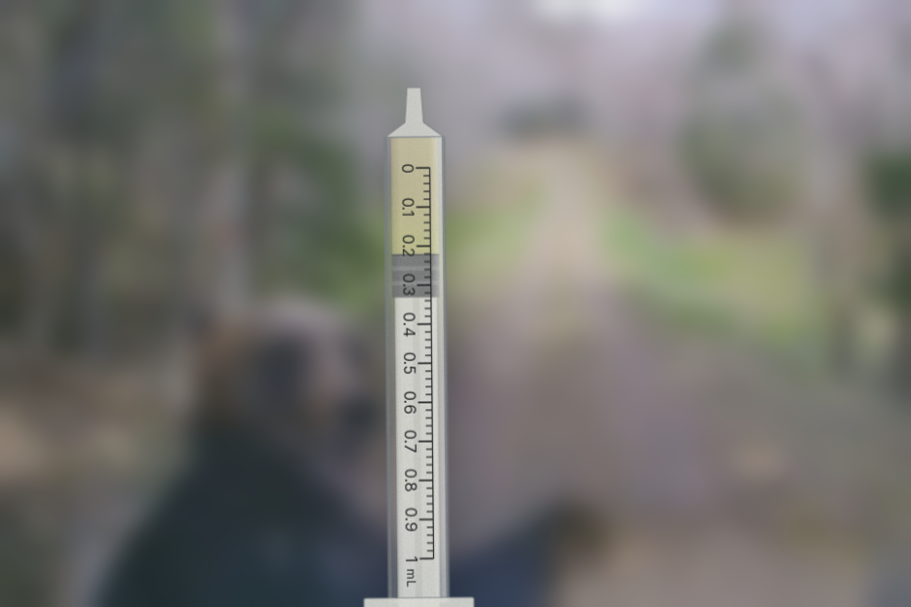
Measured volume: 0.22,mL
